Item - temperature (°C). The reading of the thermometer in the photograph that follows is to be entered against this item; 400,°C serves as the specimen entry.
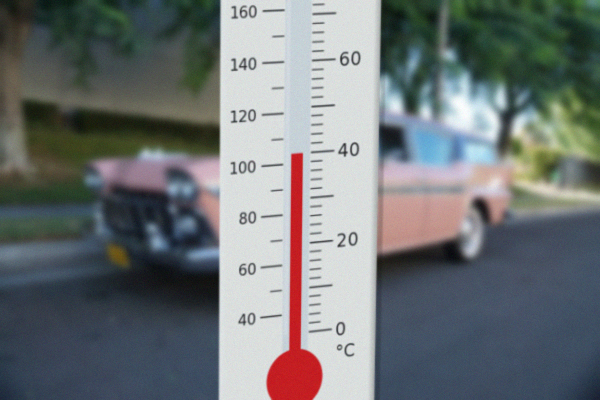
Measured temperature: 40,°C
